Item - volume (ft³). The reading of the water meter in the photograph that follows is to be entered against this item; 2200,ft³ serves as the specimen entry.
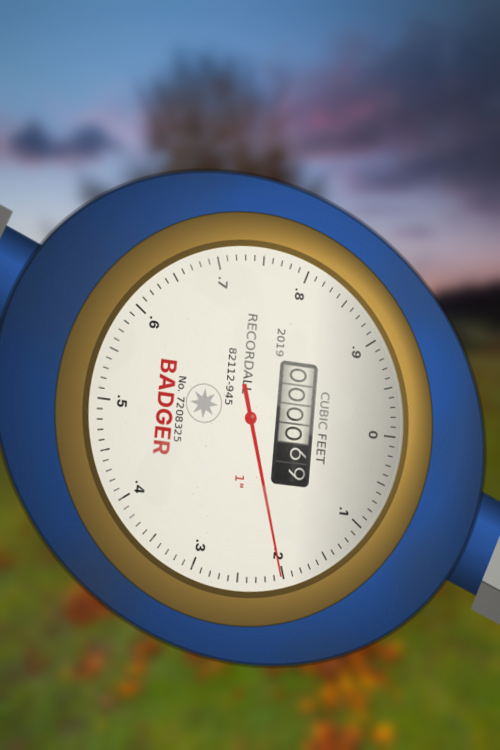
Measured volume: 69.20,ft³
